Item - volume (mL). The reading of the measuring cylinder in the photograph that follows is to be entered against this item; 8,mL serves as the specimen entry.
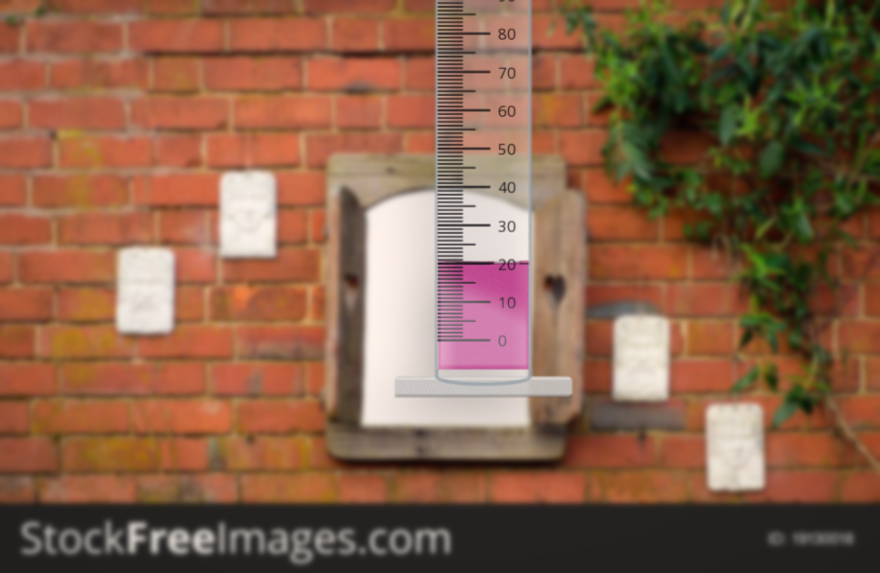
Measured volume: 20,mL
